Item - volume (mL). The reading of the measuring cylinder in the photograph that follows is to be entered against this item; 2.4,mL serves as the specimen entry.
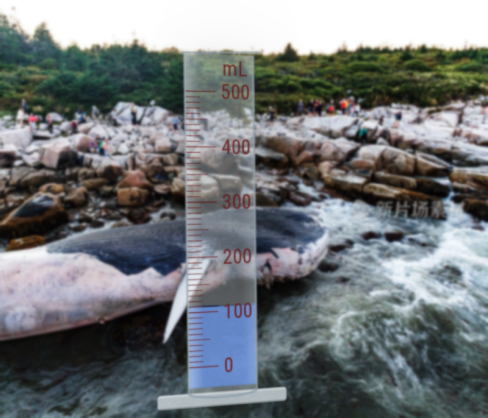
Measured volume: 110,mL
